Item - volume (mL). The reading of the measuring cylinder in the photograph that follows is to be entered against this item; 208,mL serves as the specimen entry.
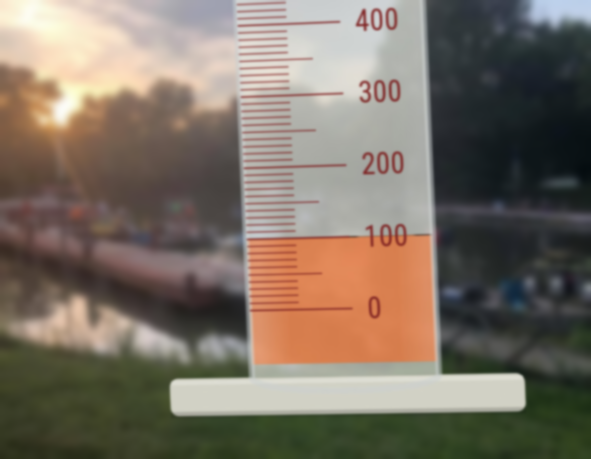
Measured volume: 100,mL
